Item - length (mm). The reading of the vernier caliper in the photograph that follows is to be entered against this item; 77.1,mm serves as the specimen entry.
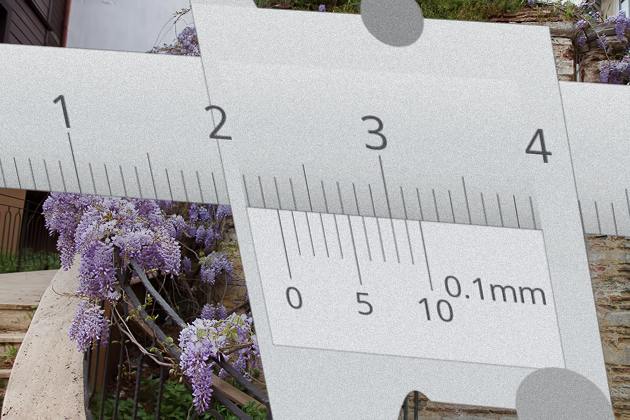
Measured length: 22.8,mm
